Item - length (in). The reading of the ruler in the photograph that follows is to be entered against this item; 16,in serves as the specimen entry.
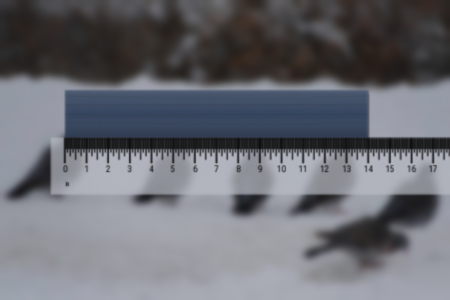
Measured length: 14,in
